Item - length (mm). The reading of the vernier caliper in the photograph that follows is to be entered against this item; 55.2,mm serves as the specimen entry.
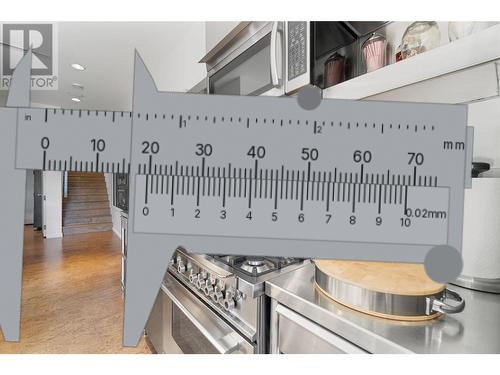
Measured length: 19.5,mm
